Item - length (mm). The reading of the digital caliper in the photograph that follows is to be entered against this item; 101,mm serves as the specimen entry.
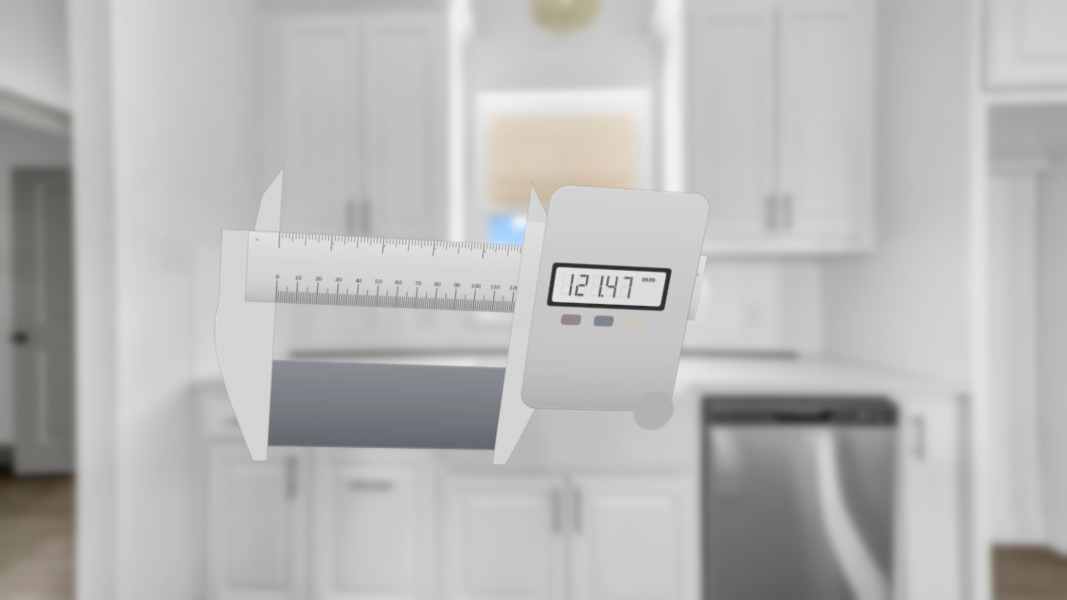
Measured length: 121.47,mm
